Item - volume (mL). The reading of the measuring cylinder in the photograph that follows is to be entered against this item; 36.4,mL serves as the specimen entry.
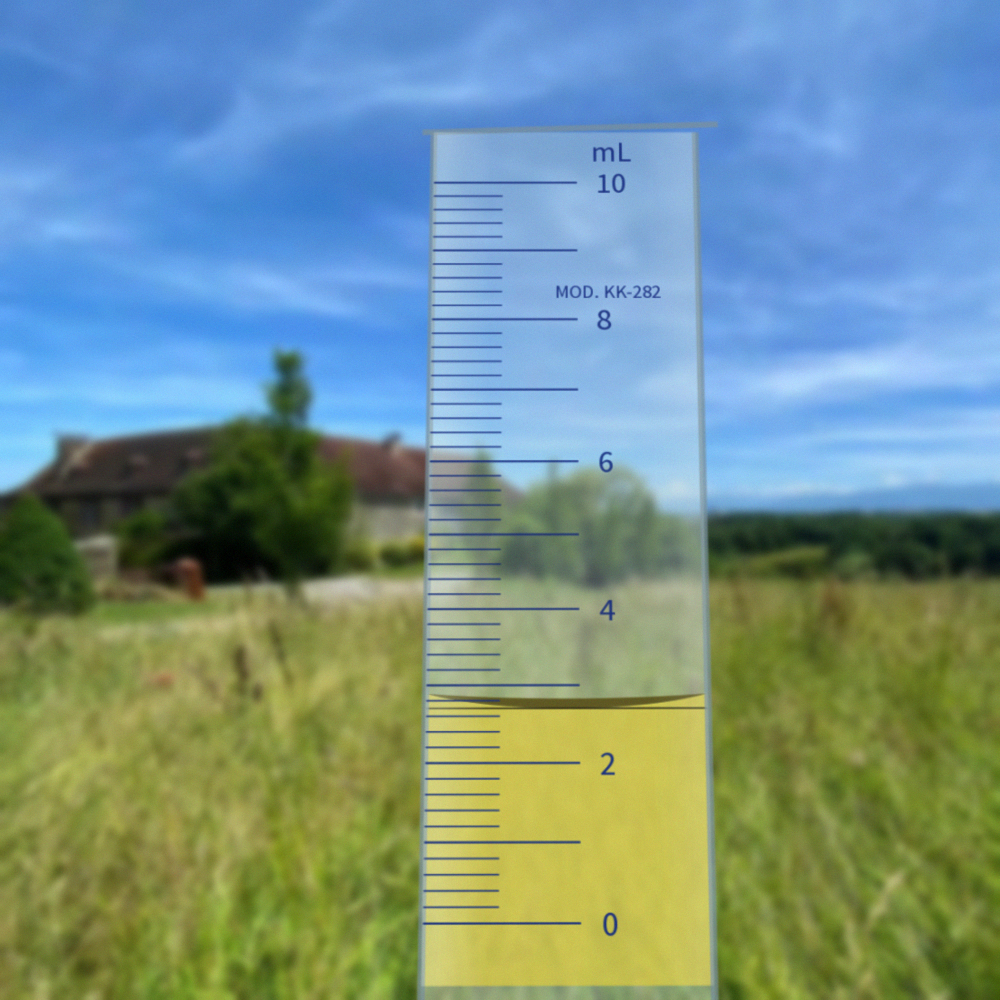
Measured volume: 2.7,mL
